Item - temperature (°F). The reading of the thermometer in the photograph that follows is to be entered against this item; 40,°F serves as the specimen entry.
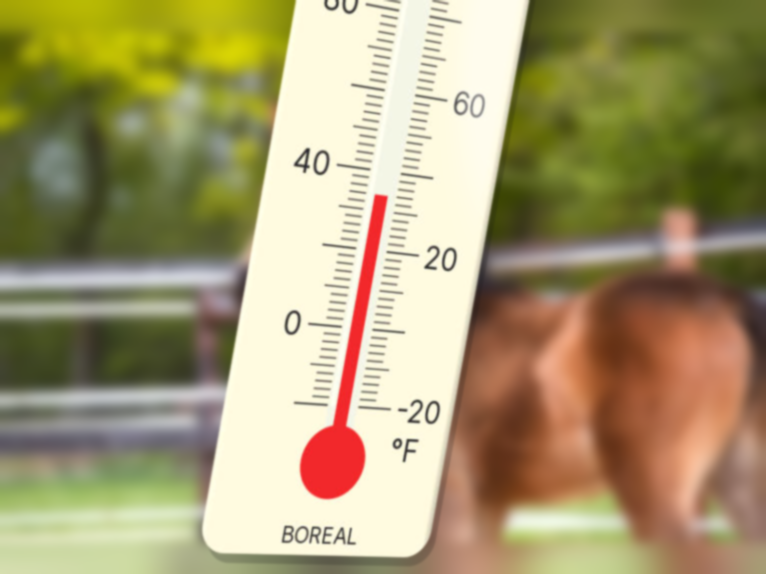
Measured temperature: 34,°F
